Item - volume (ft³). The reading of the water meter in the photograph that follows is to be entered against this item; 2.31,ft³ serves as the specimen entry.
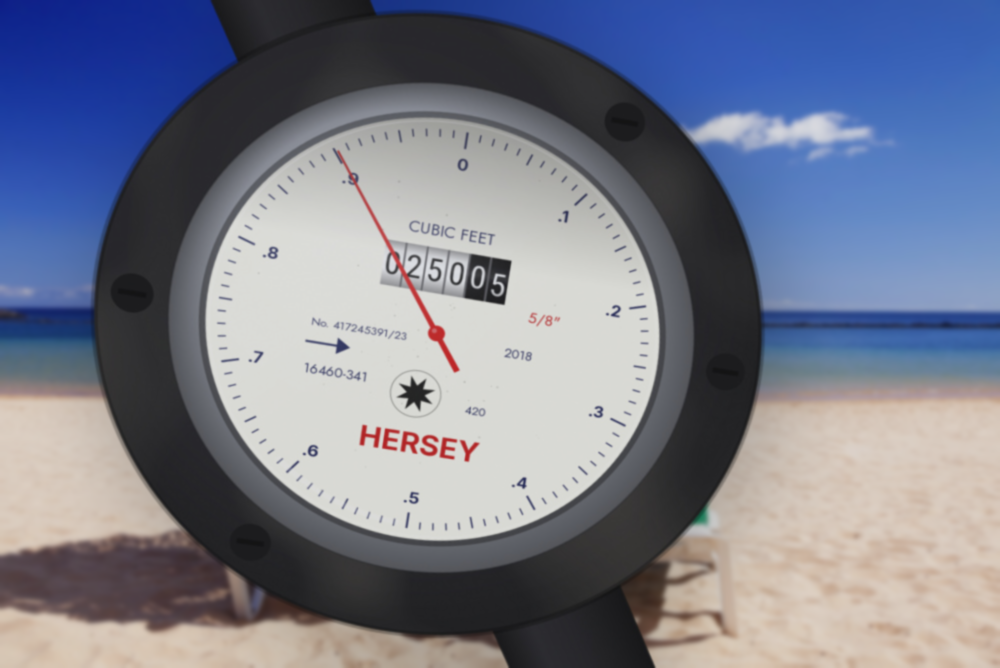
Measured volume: 25004.90,ft³
